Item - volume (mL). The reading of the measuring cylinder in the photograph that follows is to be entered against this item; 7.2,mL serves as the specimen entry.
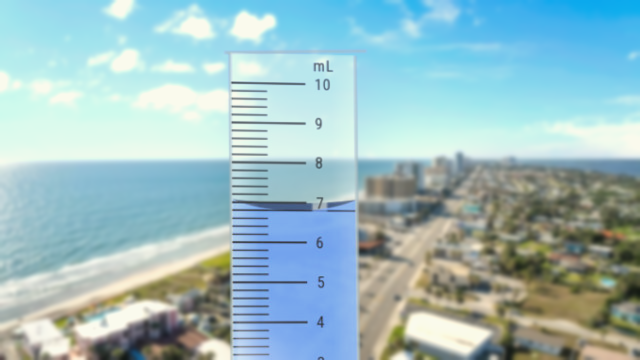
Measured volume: 6.8,mL
